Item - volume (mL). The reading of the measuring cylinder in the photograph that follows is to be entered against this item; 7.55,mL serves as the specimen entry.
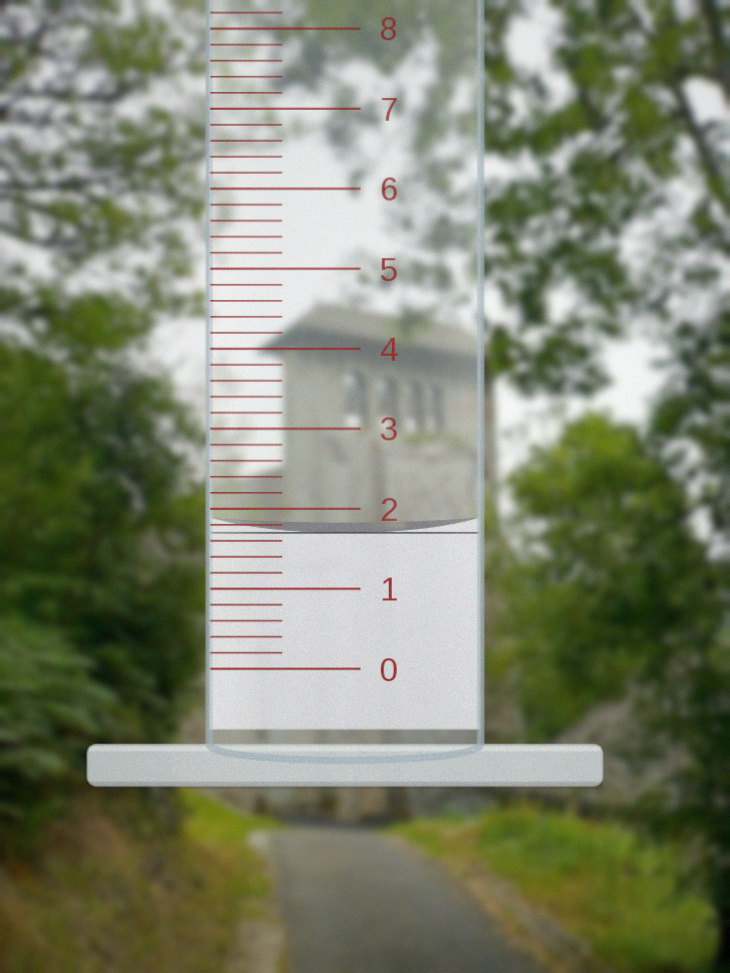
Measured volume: 1.7,mL
